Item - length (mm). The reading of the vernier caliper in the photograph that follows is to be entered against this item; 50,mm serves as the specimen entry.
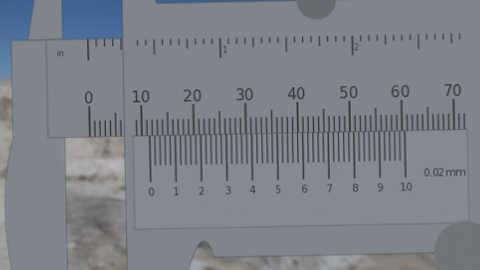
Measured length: 11.5,mm
